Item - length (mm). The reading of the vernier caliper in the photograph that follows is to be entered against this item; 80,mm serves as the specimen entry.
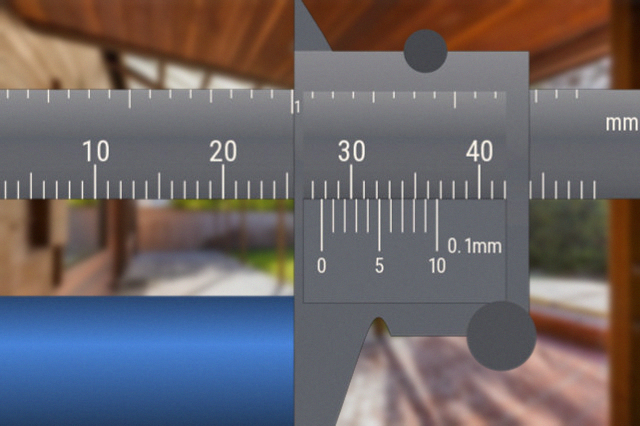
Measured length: 27.7,mm
